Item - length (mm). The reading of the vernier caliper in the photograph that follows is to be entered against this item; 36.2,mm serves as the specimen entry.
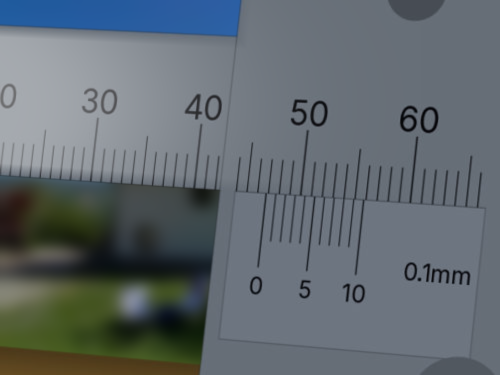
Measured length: 46.8,mm
